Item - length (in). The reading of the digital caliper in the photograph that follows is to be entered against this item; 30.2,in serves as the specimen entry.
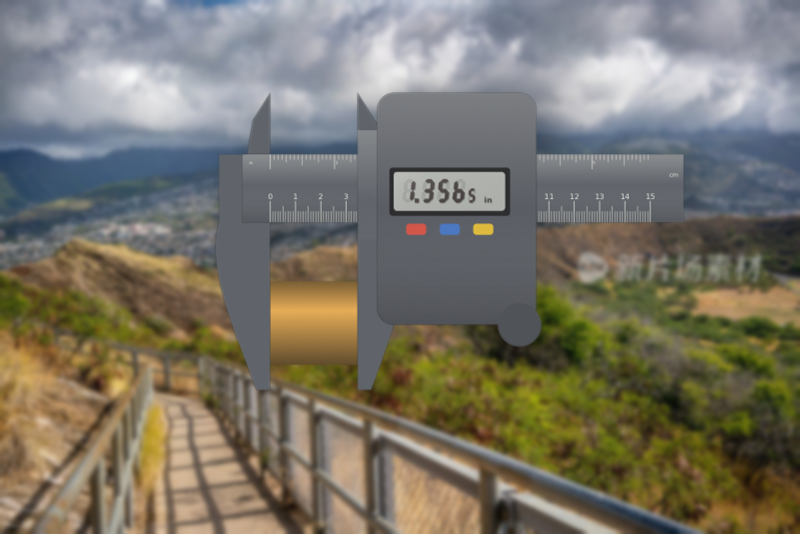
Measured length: 1.3565,in
